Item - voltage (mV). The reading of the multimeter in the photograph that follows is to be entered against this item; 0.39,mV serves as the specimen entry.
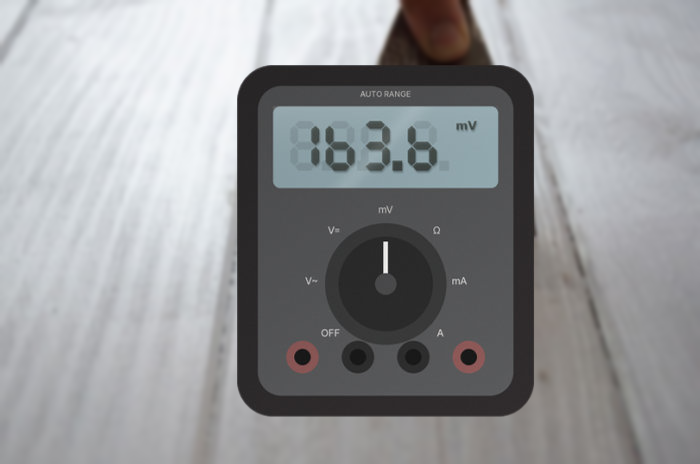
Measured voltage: 163.6,mV
